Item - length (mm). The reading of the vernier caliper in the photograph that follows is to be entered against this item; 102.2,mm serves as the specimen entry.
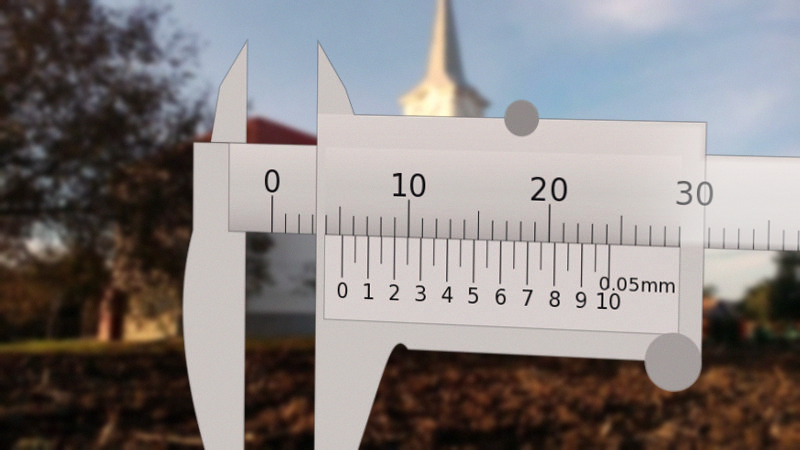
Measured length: 5.2,mm
